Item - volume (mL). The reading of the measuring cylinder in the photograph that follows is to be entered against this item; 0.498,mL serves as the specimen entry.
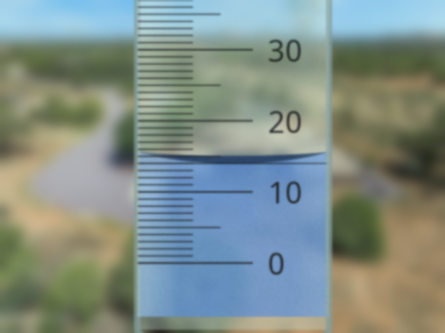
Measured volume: 14,mL
